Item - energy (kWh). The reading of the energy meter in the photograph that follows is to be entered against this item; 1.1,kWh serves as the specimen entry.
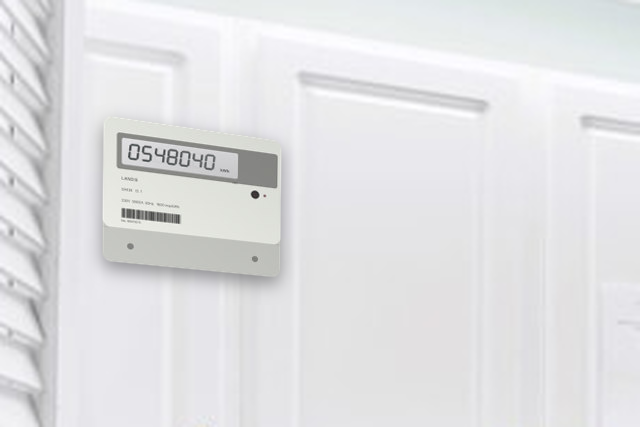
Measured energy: 548040,kWh
